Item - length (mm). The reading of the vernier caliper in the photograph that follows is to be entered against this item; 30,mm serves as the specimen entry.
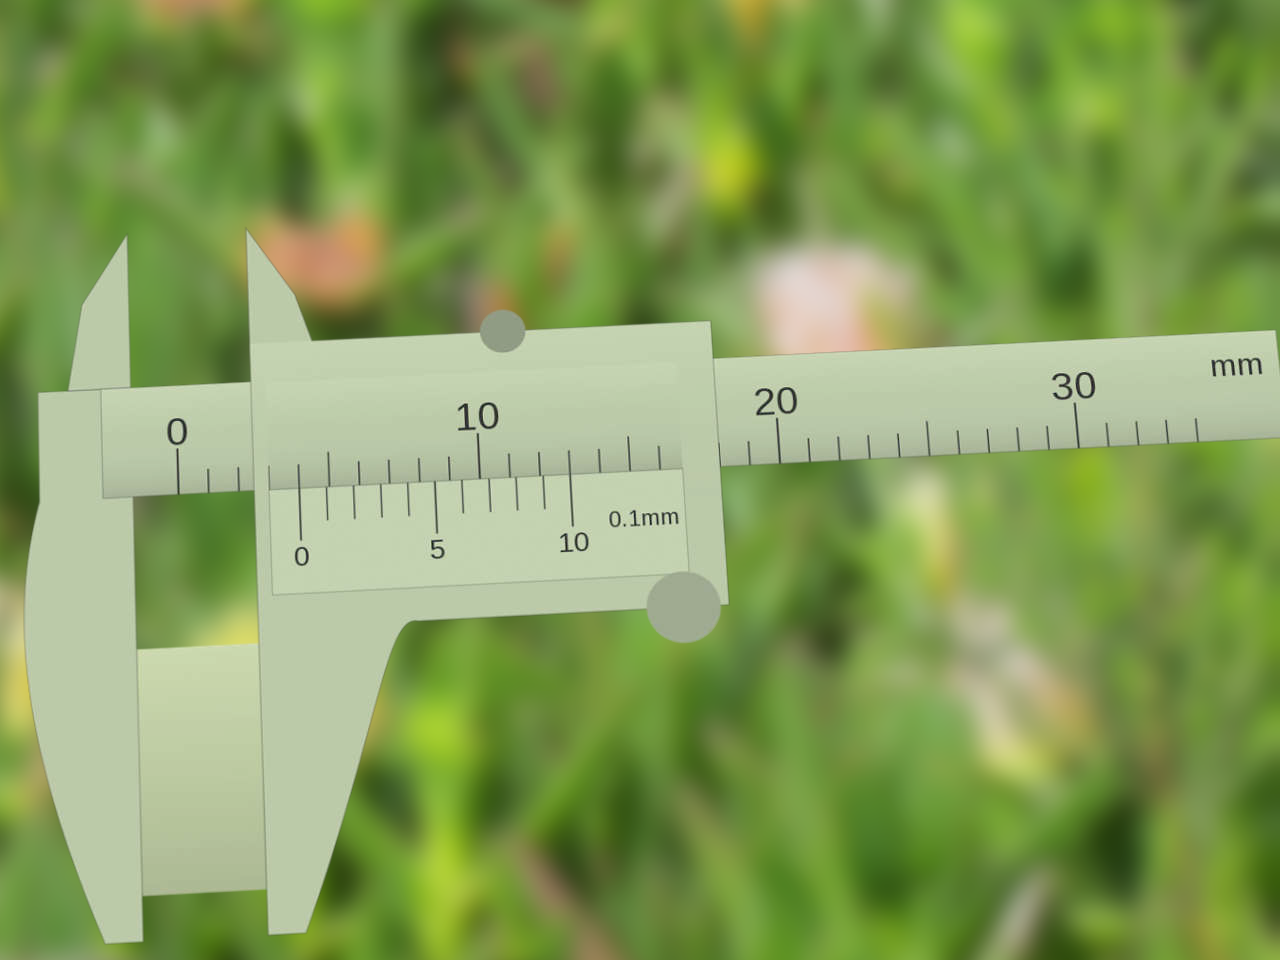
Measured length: 4.0,mm
